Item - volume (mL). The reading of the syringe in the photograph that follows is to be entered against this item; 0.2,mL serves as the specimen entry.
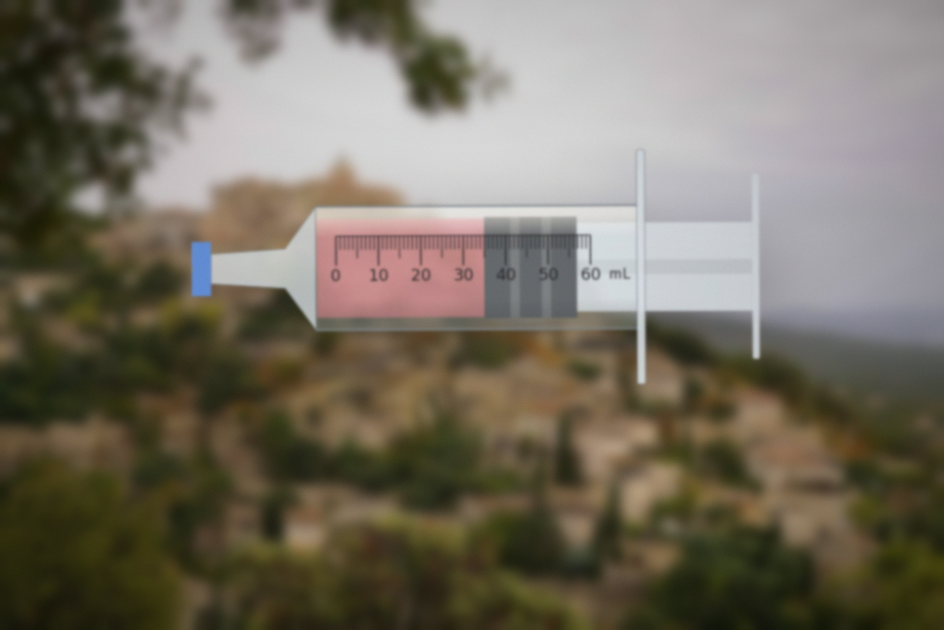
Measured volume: 35,mL
